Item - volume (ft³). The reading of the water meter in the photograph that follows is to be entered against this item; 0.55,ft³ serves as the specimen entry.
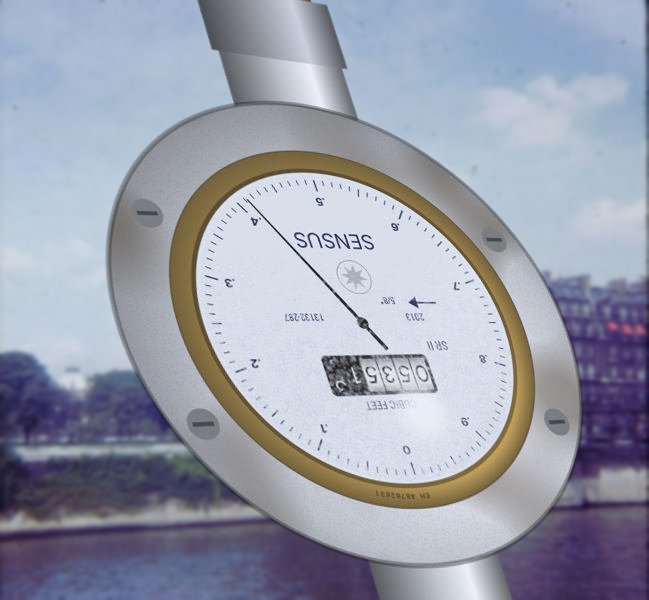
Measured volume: 53513.41,ft³
